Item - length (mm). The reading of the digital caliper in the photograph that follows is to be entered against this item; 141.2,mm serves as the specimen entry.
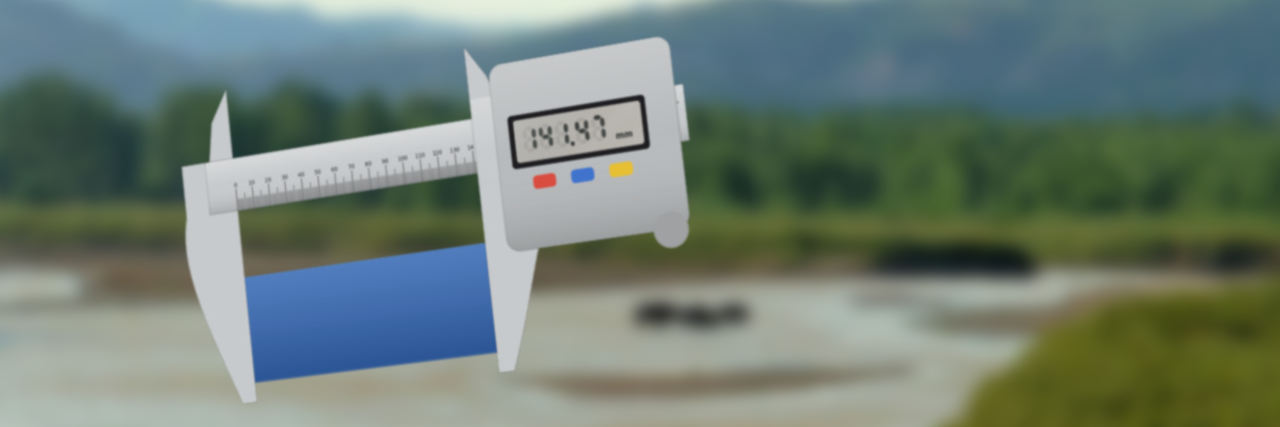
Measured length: 141.47,mm
